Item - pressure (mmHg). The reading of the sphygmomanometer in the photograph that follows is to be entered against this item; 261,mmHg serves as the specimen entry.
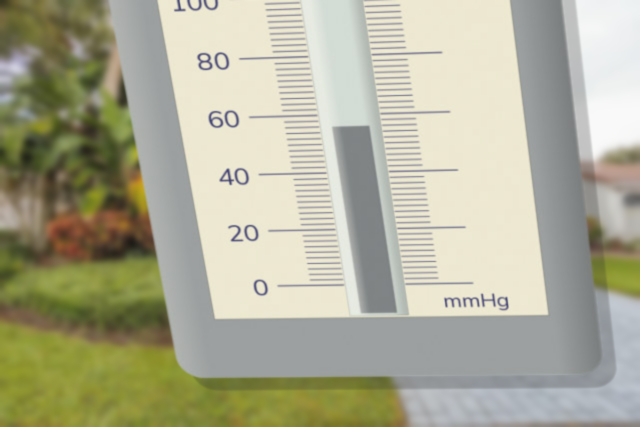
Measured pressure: 56,mmHg
